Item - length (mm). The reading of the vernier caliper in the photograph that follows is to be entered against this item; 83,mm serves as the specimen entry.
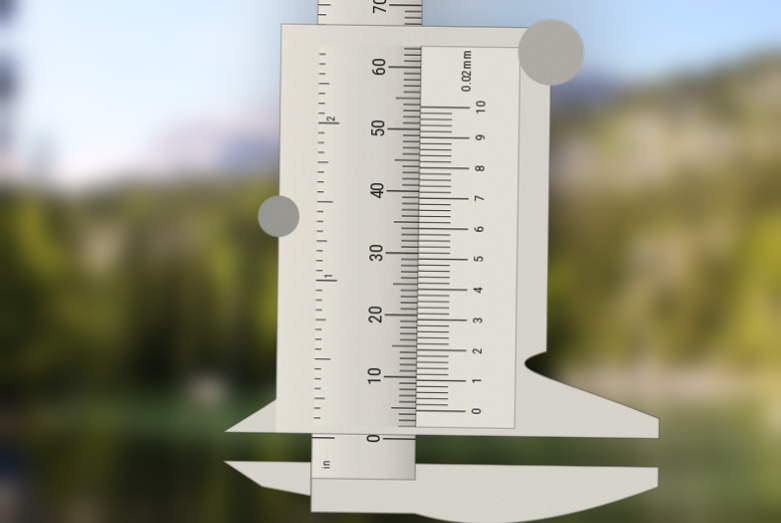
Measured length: 4.6,mm
